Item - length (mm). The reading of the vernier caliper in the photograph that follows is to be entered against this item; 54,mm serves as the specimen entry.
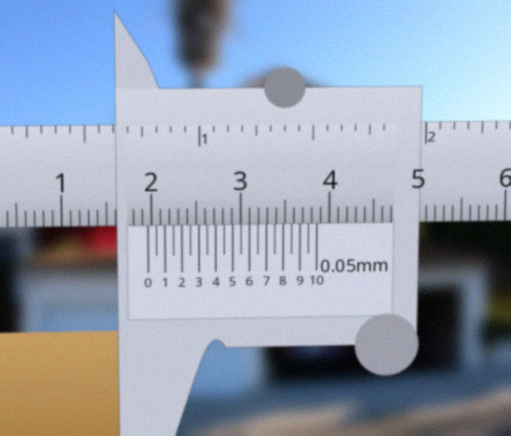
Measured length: 19.6,mm
